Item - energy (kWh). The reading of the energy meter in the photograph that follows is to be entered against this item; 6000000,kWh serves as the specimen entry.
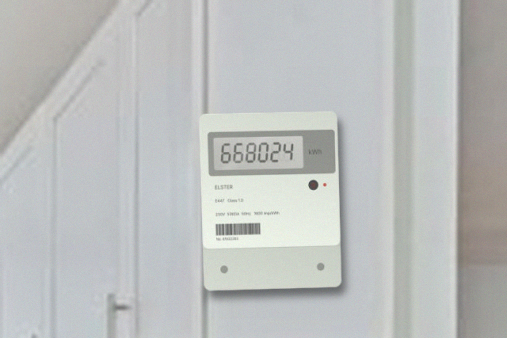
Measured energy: 668024,kWh
